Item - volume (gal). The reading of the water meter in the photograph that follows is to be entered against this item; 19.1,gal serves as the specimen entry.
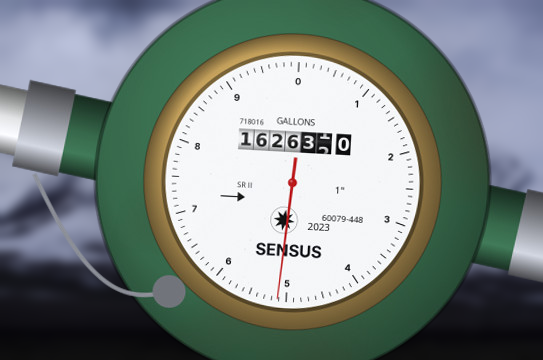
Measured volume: 1626315.1,gal
